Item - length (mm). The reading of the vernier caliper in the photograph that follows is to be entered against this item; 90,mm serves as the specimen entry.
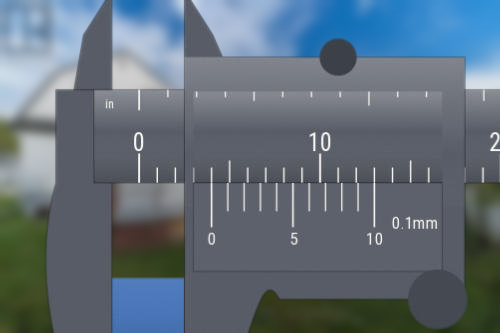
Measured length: 4.0,mm
